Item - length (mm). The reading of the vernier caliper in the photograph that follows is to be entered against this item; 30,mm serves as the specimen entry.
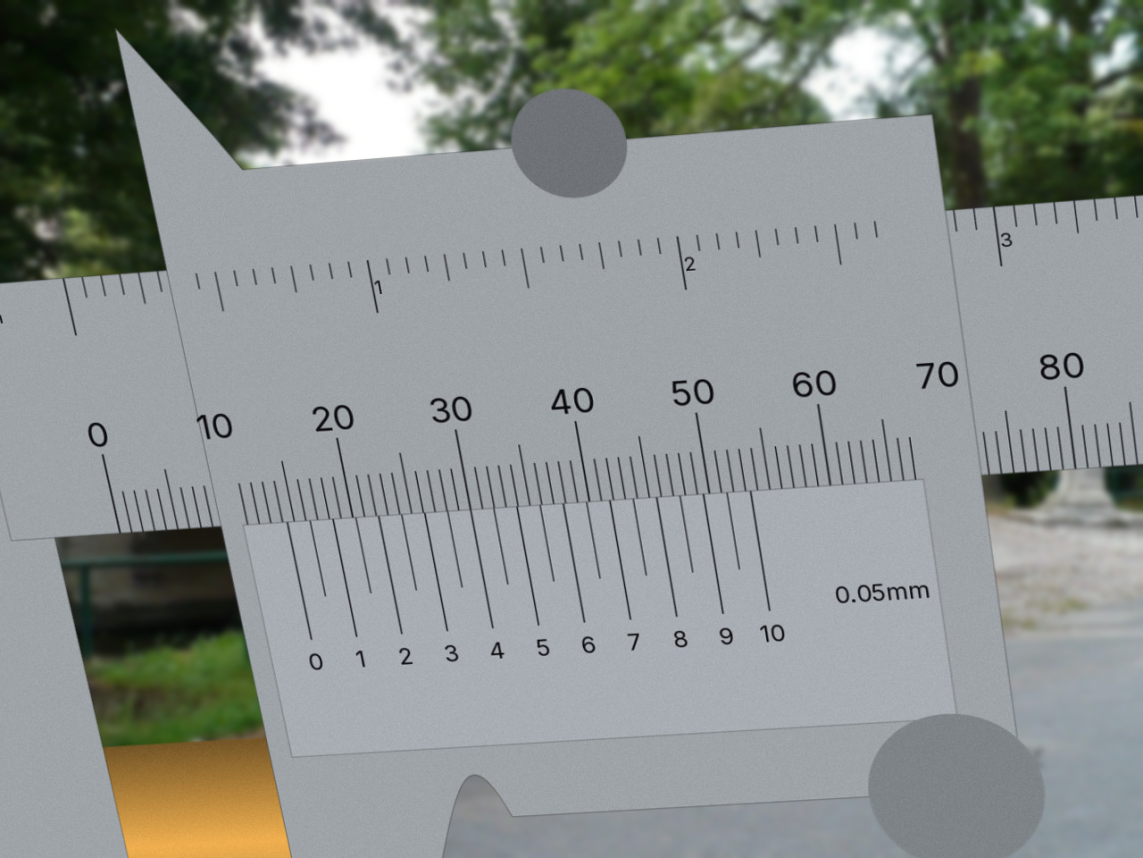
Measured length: 14.4,mm
